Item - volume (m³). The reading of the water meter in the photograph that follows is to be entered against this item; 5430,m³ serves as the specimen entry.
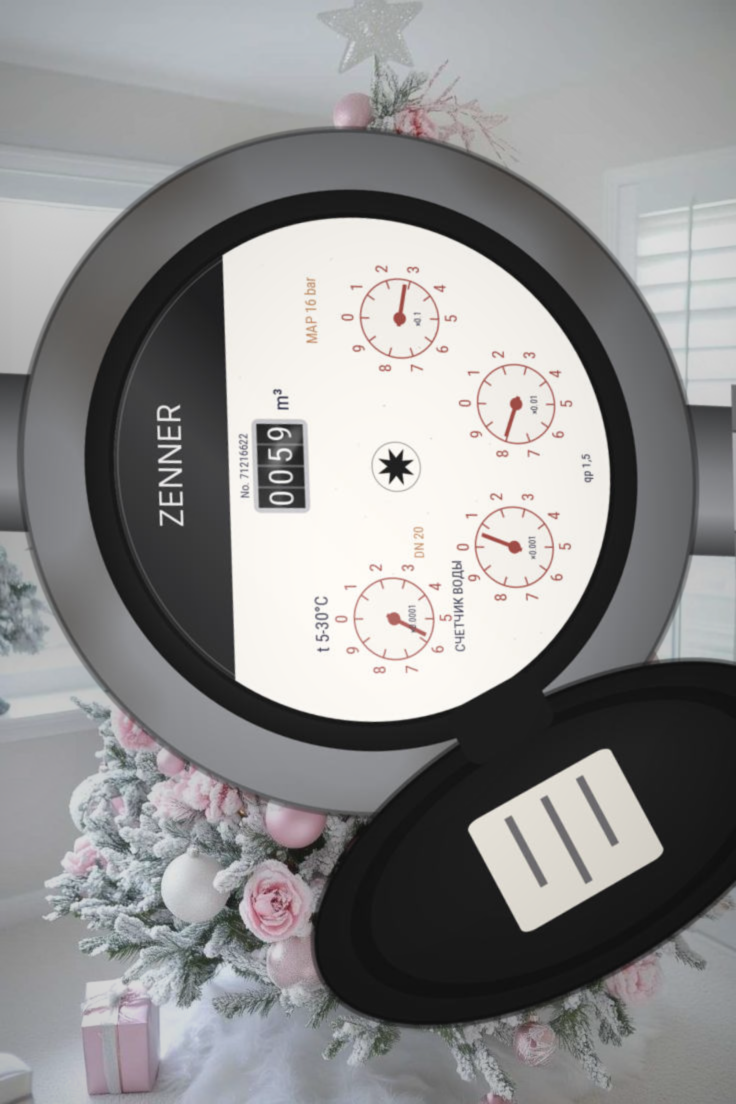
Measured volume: 59.2805,m³
